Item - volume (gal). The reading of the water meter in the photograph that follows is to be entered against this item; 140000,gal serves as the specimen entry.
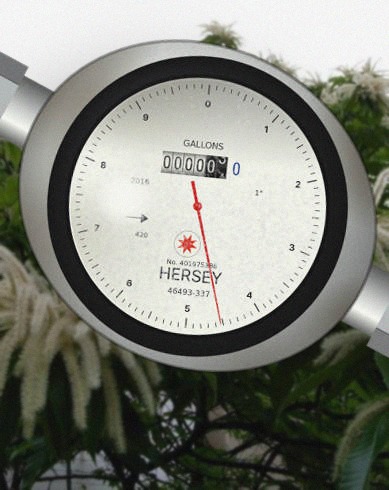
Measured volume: 34.5,gal
